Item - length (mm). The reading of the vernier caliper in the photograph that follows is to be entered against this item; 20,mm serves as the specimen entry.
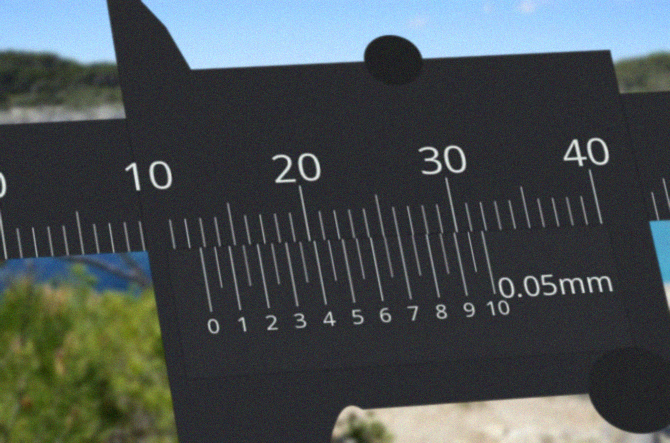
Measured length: 12.7,mm
